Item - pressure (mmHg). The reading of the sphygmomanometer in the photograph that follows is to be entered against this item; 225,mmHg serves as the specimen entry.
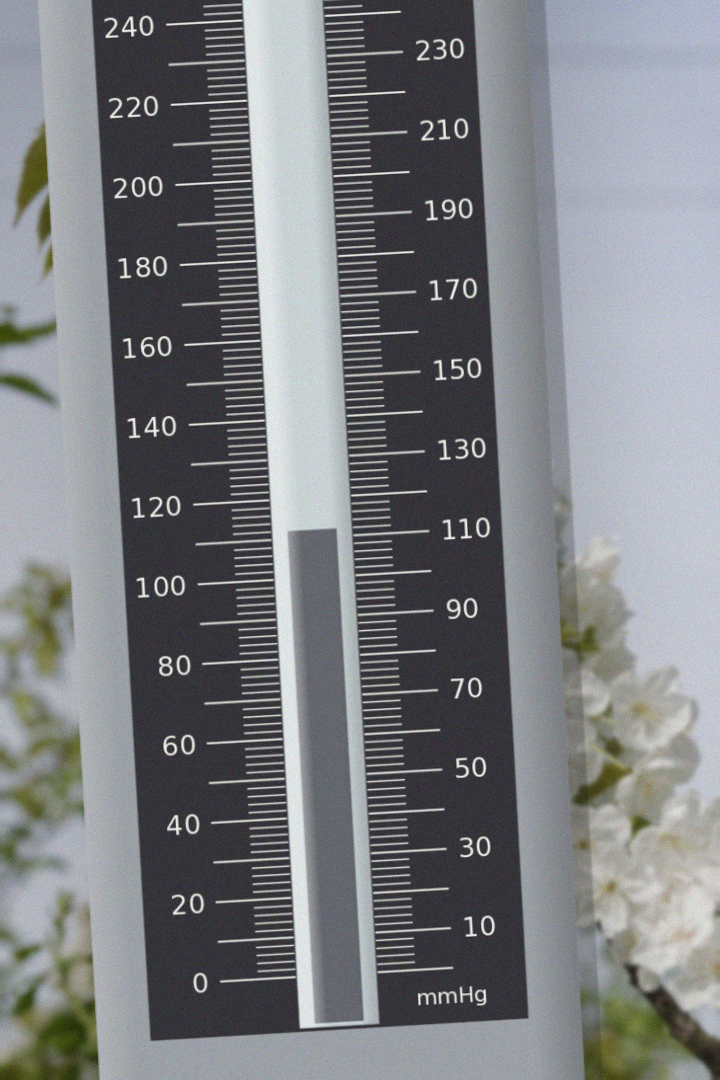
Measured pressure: 112,mmHg
